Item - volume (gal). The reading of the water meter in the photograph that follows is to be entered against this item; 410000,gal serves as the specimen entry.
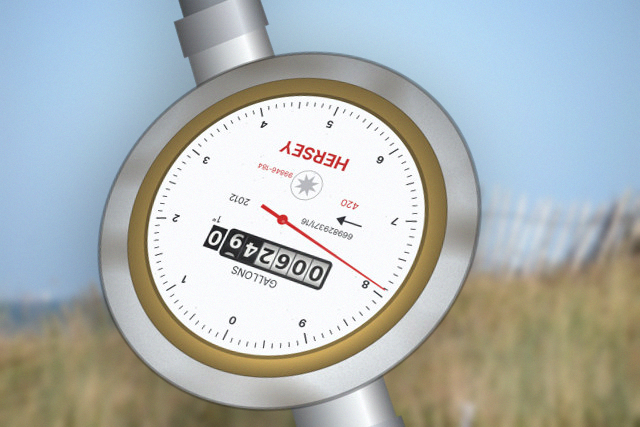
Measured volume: 62487.9,gal
